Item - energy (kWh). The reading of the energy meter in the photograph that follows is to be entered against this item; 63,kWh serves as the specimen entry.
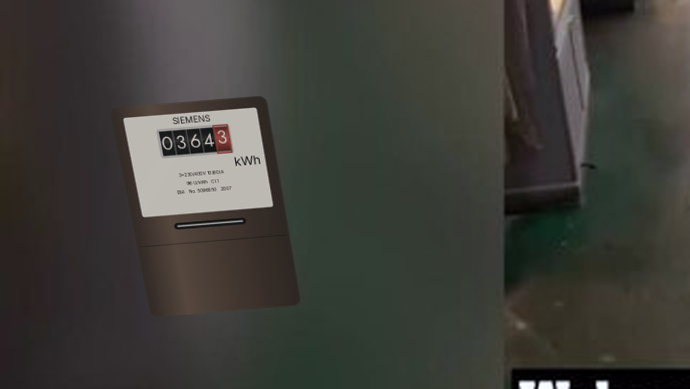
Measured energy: 364.3,kWh
